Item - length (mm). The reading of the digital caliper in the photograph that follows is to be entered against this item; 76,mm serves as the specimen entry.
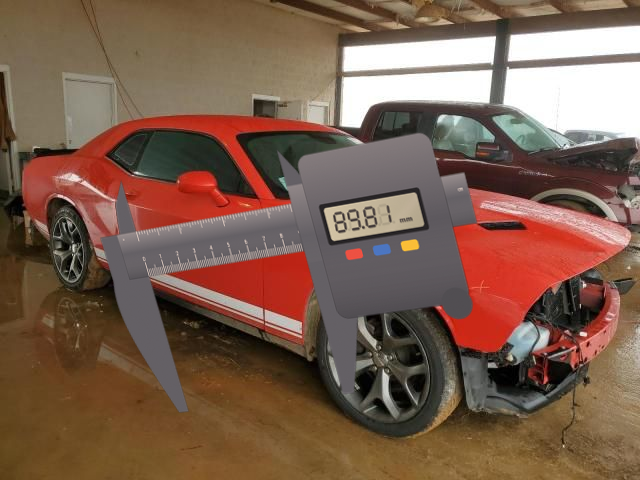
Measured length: 89.81,mm
